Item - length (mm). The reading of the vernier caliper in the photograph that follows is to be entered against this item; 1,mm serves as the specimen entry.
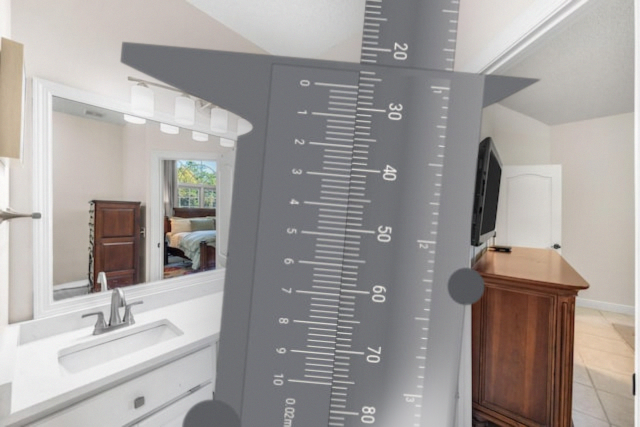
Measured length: 26.5,mm
